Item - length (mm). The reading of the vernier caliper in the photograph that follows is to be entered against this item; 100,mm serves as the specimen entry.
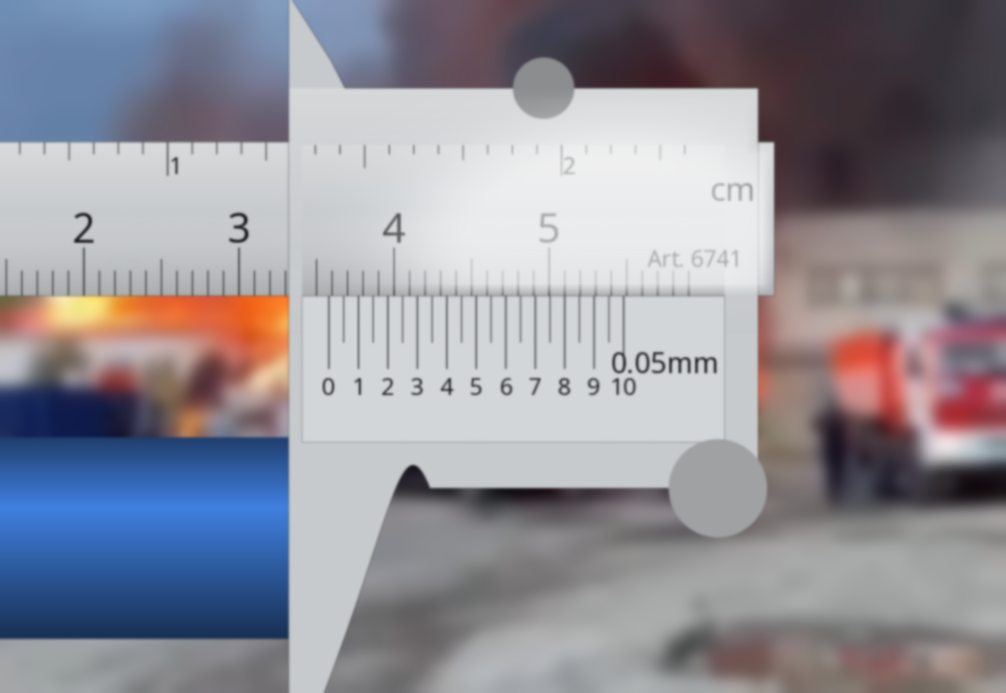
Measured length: 35.8,mm
